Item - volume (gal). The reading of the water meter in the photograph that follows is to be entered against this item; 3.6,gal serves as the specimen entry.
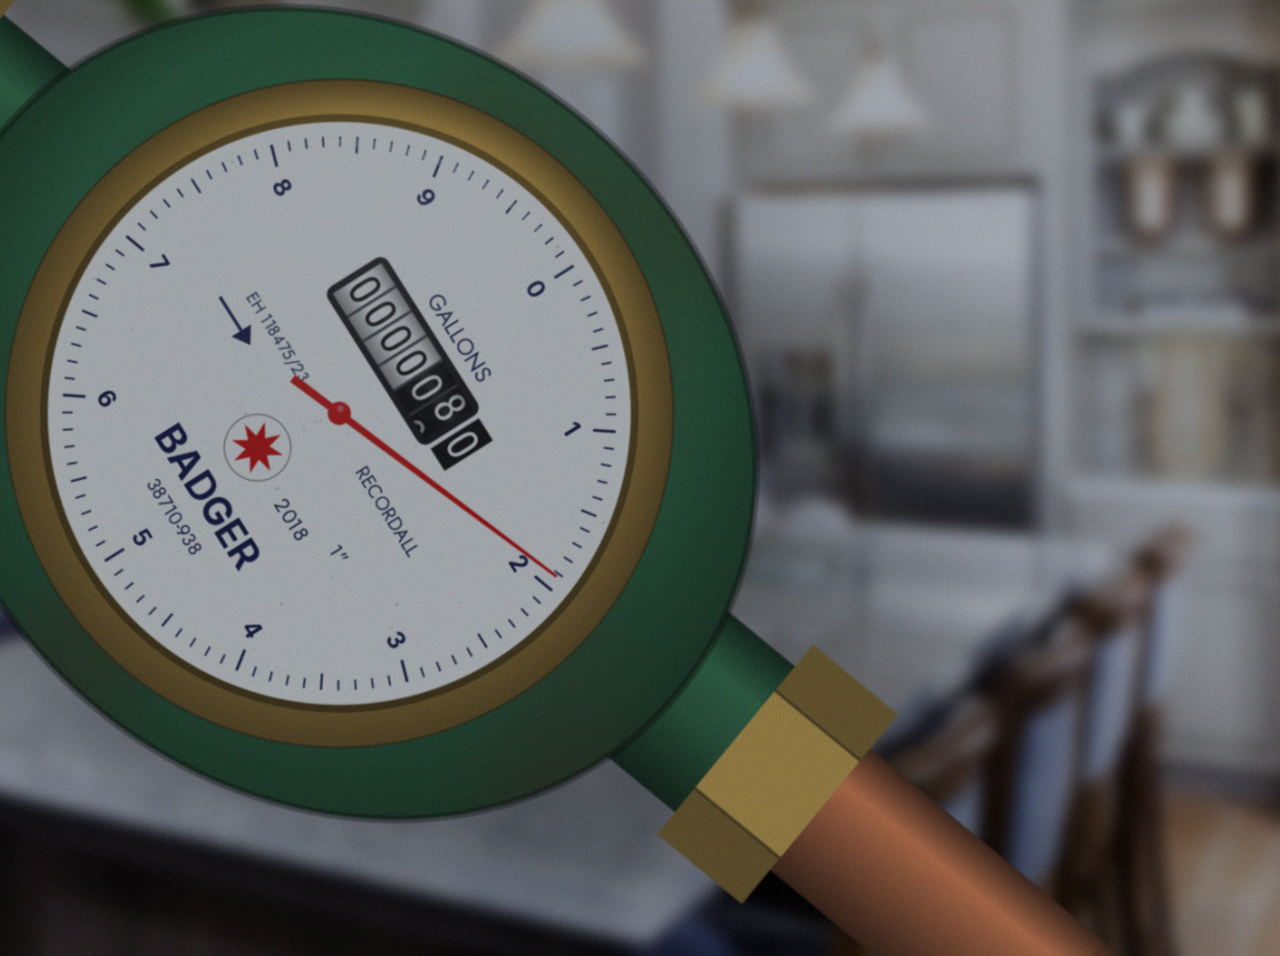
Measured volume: 81.9,gal
